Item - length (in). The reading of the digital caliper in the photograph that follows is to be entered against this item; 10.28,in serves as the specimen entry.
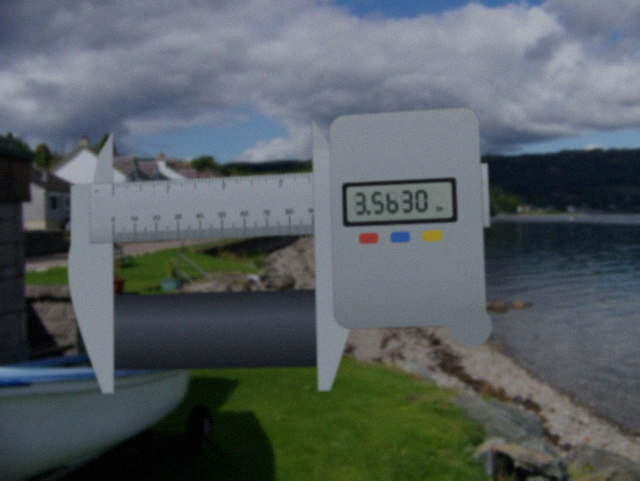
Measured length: 3.5630,in
